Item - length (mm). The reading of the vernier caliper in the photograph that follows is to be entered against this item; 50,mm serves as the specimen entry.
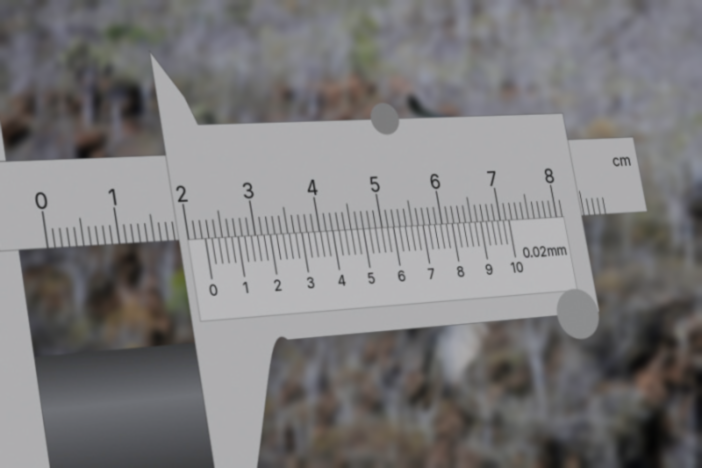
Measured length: 22.5,mm
